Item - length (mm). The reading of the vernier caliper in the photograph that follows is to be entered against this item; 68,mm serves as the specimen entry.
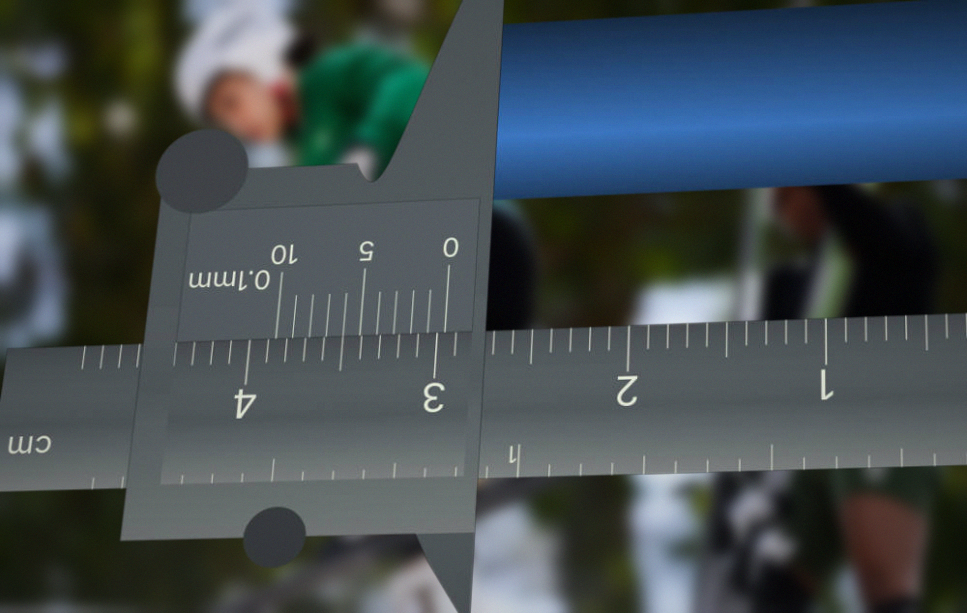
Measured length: 29.6,mm
